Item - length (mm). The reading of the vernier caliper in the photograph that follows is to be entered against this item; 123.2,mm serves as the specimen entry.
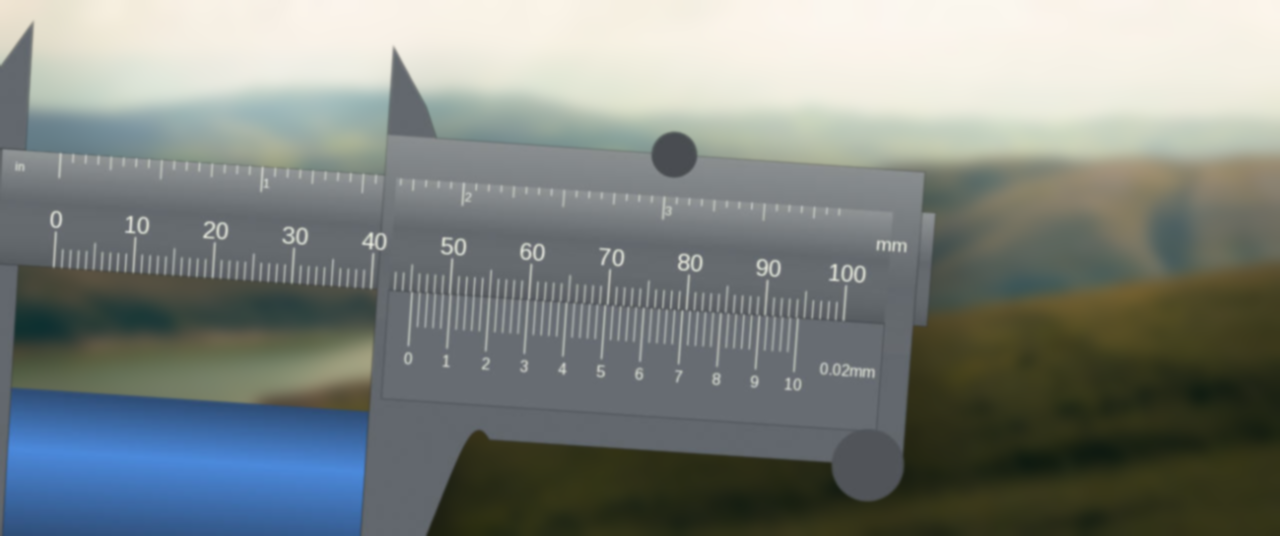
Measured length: 45.2,mm
